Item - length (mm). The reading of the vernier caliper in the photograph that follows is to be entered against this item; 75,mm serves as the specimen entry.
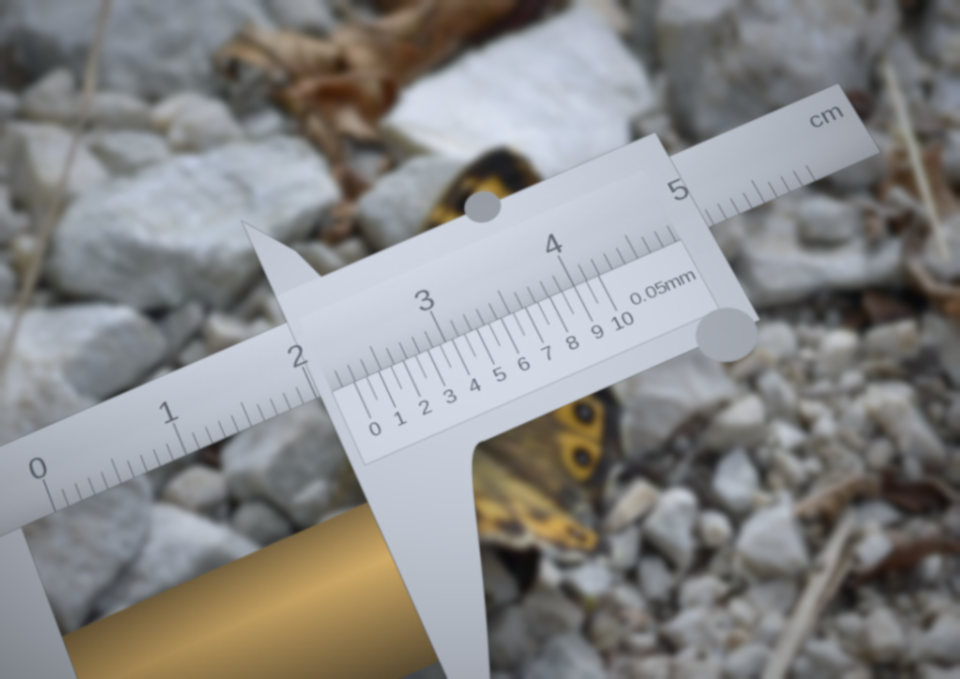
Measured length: 22.9,mm
